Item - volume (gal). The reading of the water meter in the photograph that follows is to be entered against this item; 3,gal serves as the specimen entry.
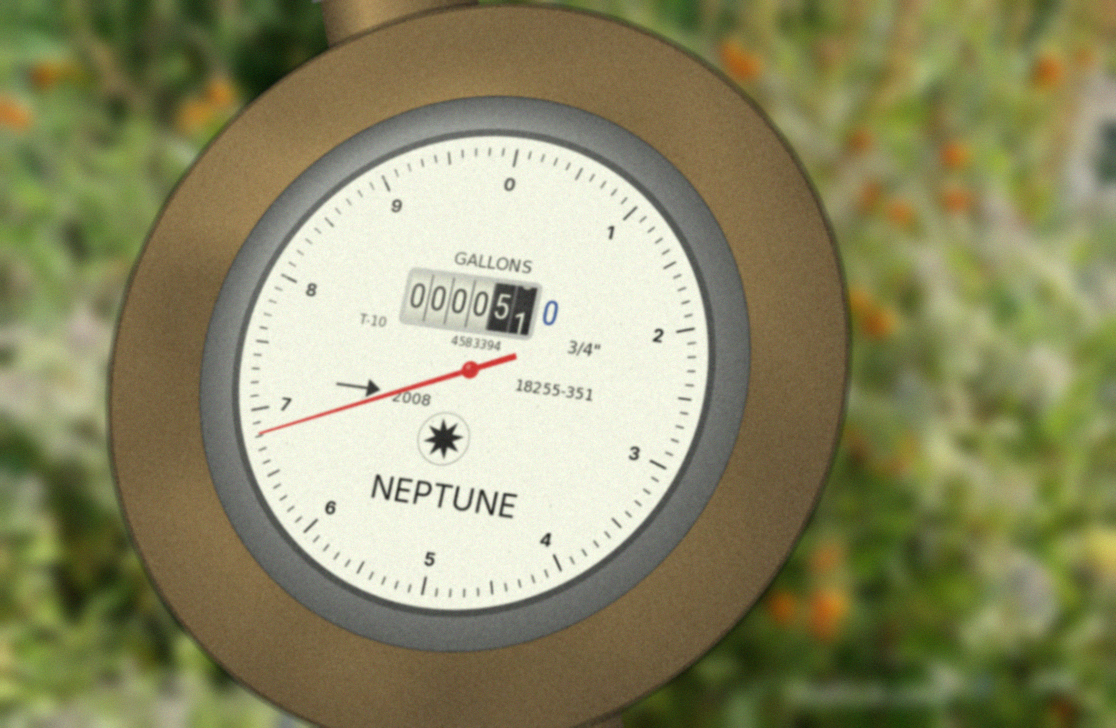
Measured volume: 506.8,gal
